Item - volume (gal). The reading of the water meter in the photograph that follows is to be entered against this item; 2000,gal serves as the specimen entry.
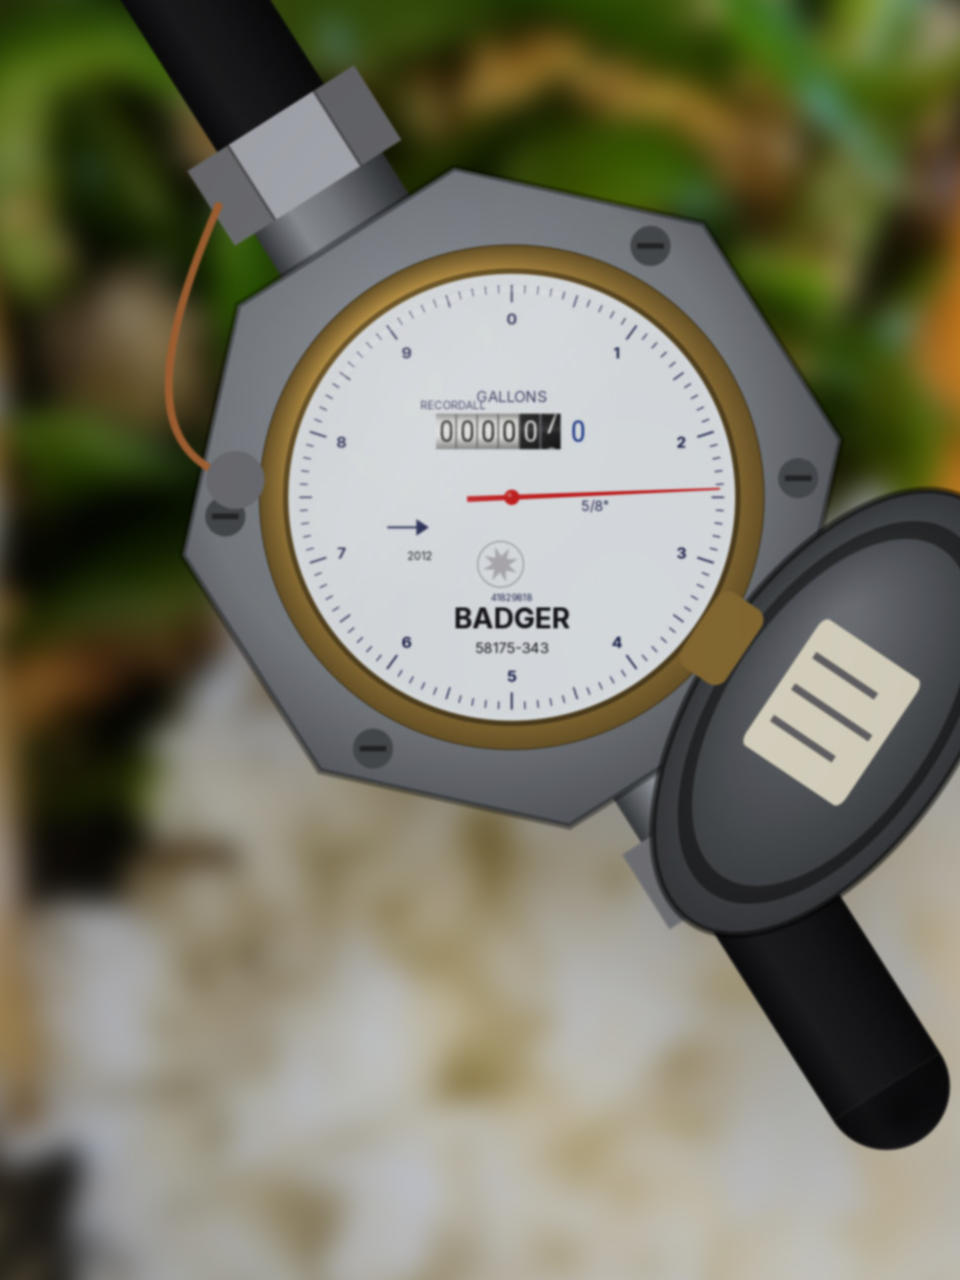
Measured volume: 72.4,gal
